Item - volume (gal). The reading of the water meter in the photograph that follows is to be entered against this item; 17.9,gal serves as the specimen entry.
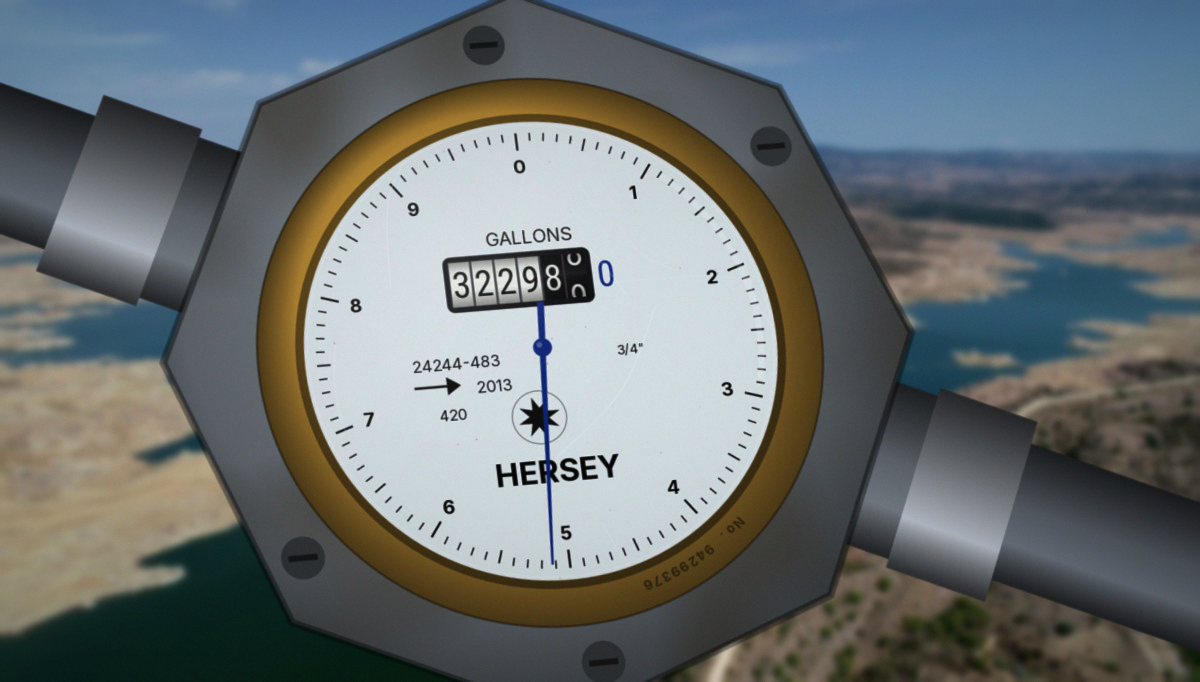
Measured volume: 3229885.1,gal
